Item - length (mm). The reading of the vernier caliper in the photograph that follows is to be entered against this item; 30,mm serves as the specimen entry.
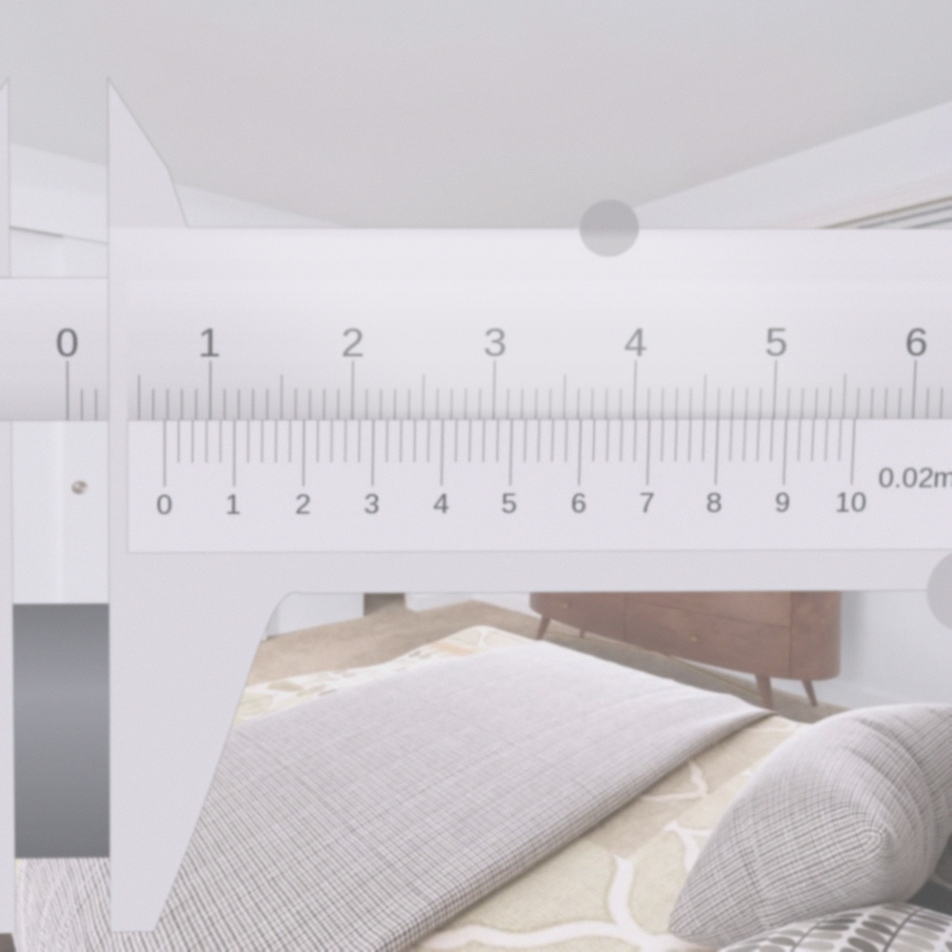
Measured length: 6.8,mm
